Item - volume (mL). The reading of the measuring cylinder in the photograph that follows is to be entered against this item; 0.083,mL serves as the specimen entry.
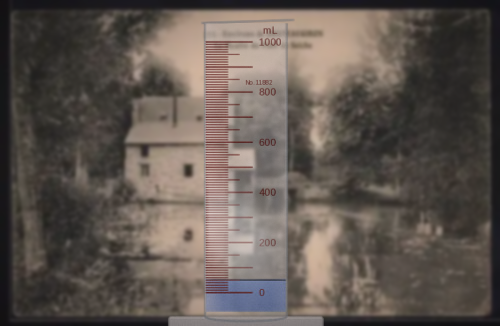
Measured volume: 50,mL
